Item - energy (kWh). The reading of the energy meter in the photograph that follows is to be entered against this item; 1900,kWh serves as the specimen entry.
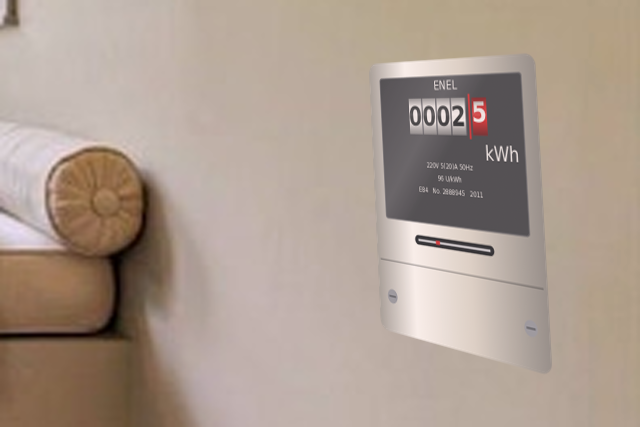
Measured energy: 2.5,kWh
